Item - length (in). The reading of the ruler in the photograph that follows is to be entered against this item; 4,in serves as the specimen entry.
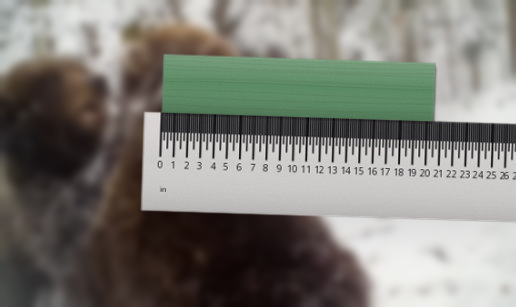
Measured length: 20.5,in
